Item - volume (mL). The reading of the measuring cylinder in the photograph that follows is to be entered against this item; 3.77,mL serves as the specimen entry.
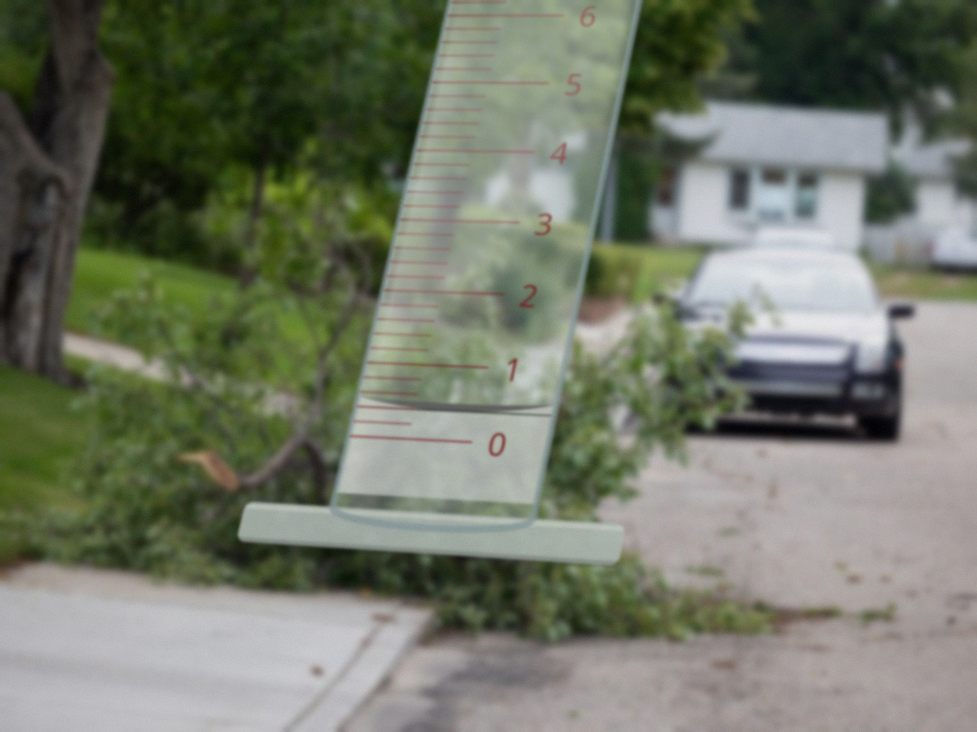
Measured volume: 0.4,mL
